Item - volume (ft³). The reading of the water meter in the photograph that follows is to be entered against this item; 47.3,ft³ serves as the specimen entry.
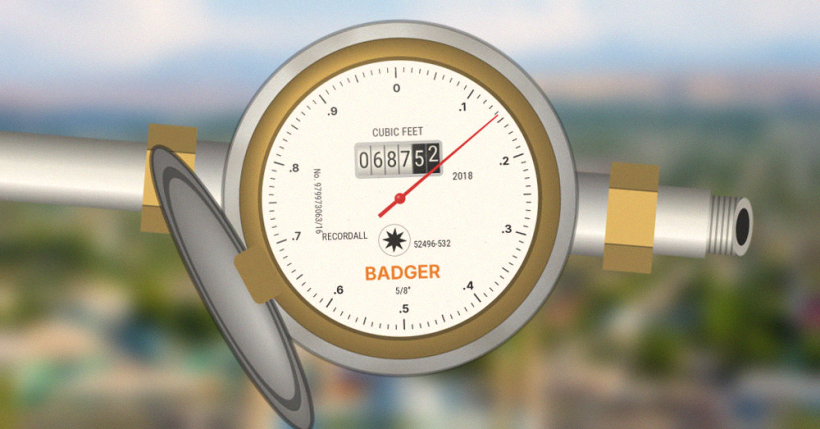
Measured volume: 68752.14,ft³
